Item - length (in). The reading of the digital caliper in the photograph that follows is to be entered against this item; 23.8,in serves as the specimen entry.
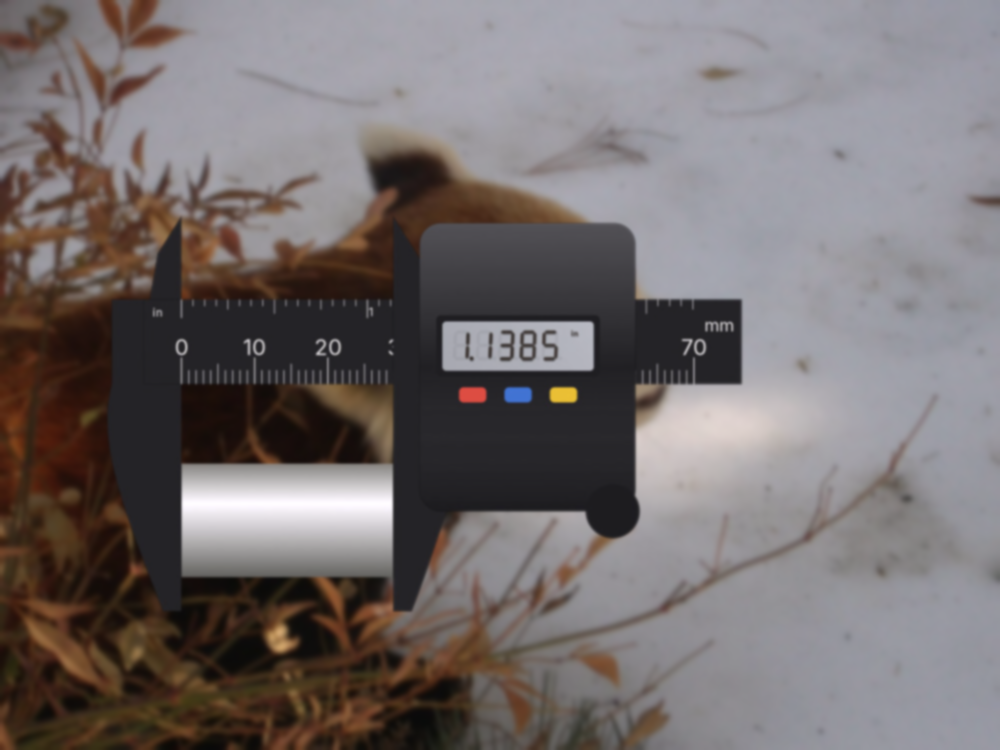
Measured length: 1.1385,in
